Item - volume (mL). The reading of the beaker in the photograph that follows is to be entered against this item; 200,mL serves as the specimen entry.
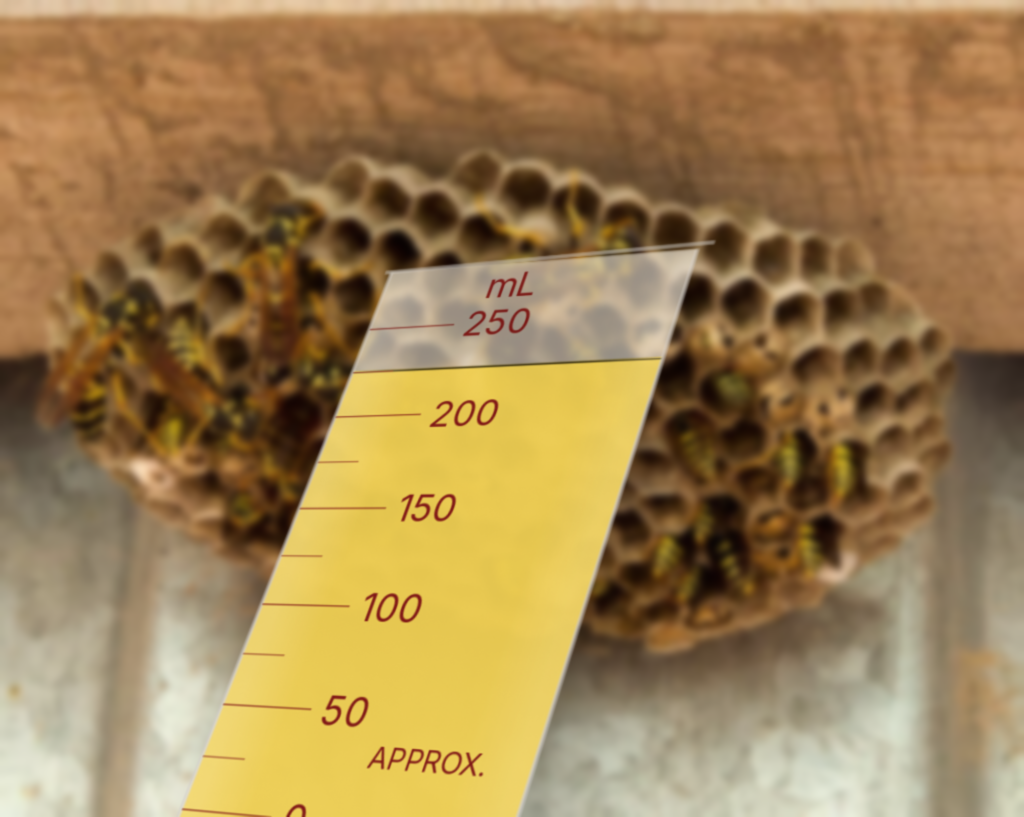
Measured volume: 225,mL
